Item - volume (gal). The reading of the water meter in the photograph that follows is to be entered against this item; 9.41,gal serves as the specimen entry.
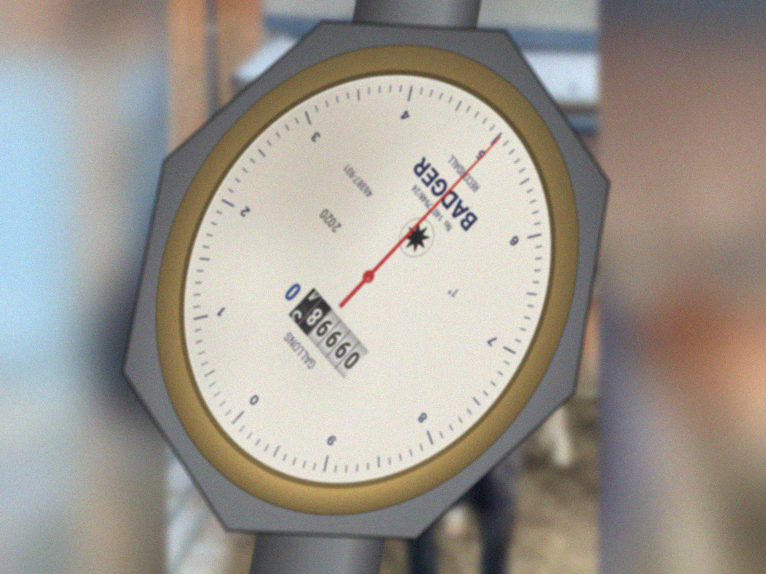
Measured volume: 999835.0,gal
